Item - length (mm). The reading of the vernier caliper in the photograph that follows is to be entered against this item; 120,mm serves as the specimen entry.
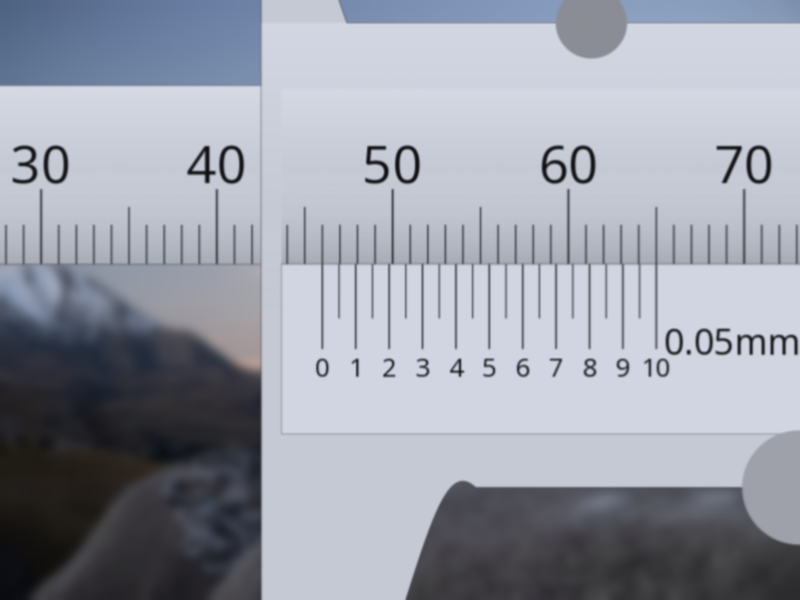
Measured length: 46.0,mm
